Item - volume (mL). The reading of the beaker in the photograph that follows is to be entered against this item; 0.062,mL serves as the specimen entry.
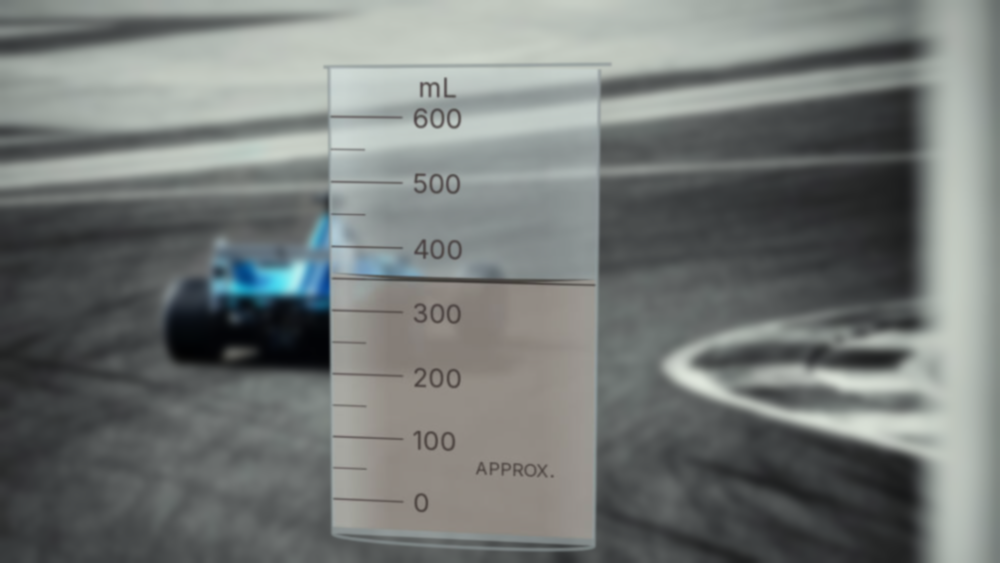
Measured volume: 350,mL
